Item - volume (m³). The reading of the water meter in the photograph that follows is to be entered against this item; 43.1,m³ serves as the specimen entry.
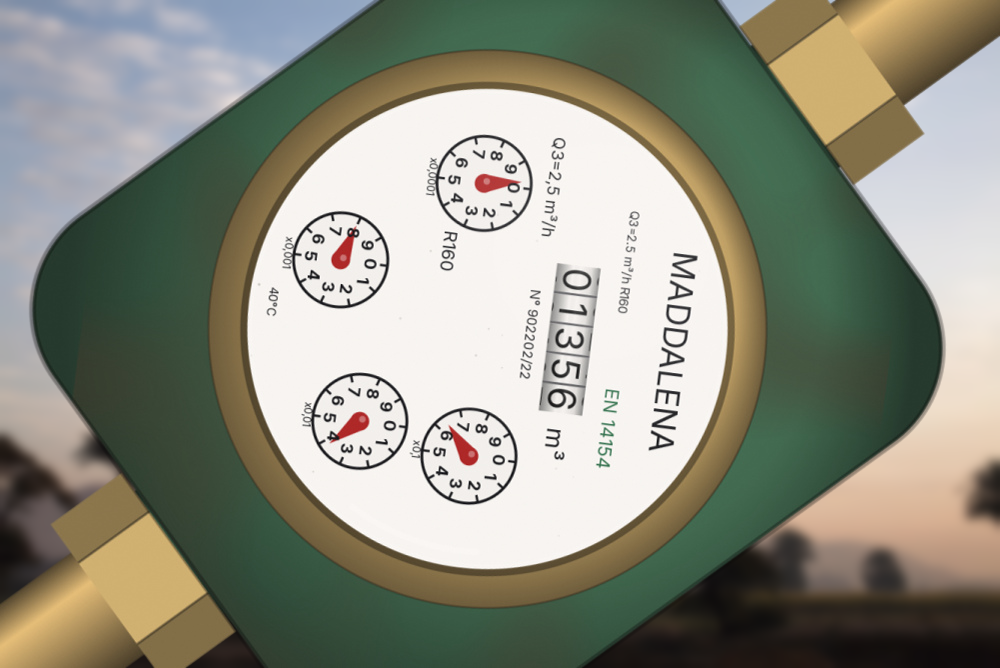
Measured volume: 1356.6379,m³
